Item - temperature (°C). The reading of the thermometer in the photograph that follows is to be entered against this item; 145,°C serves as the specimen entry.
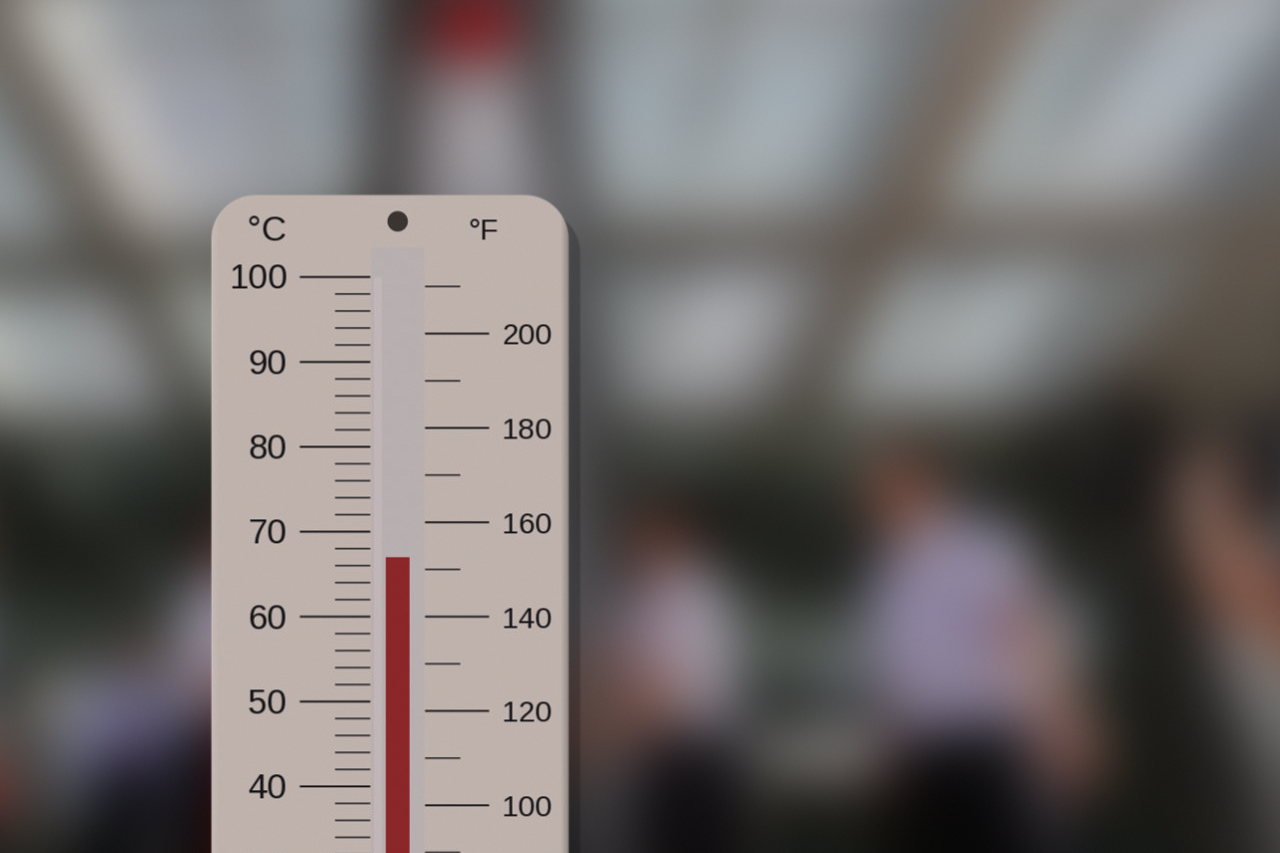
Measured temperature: 67,°C
